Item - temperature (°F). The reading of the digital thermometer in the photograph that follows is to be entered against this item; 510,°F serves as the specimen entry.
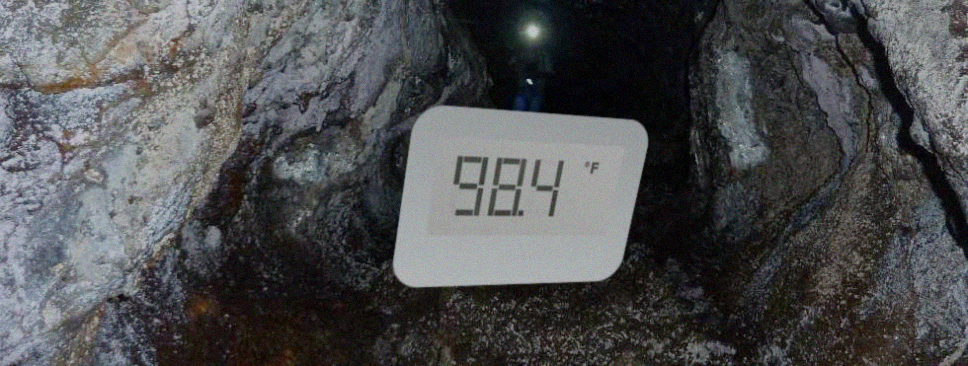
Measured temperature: 98.4,°F
